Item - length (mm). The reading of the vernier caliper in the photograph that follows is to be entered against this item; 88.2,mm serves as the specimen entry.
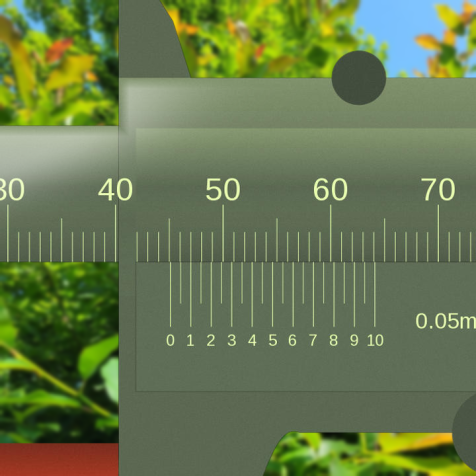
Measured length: 45.1,mm
